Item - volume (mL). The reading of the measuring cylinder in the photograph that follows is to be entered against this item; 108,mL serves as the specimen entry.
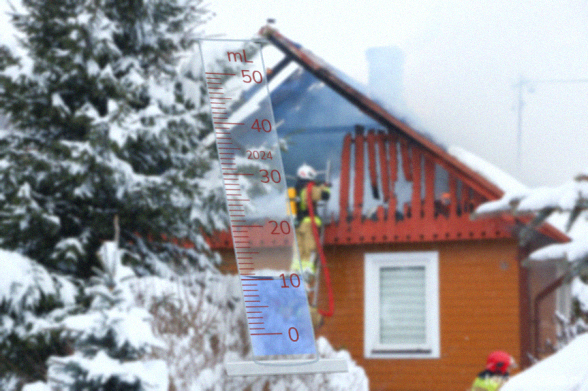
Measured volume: 10,mL
